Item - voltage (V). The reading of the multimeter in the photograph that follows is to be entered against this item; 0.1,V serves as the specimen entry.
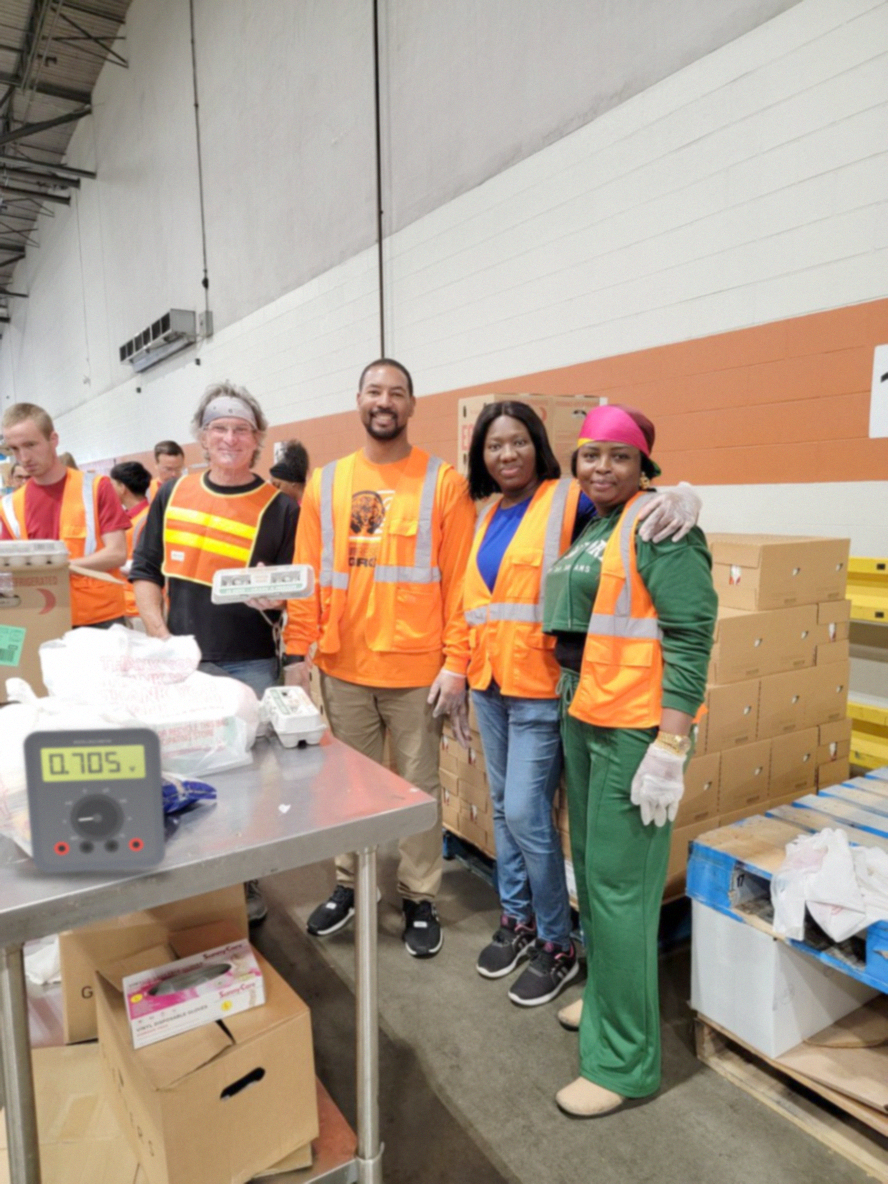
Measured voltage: 0.705,V
